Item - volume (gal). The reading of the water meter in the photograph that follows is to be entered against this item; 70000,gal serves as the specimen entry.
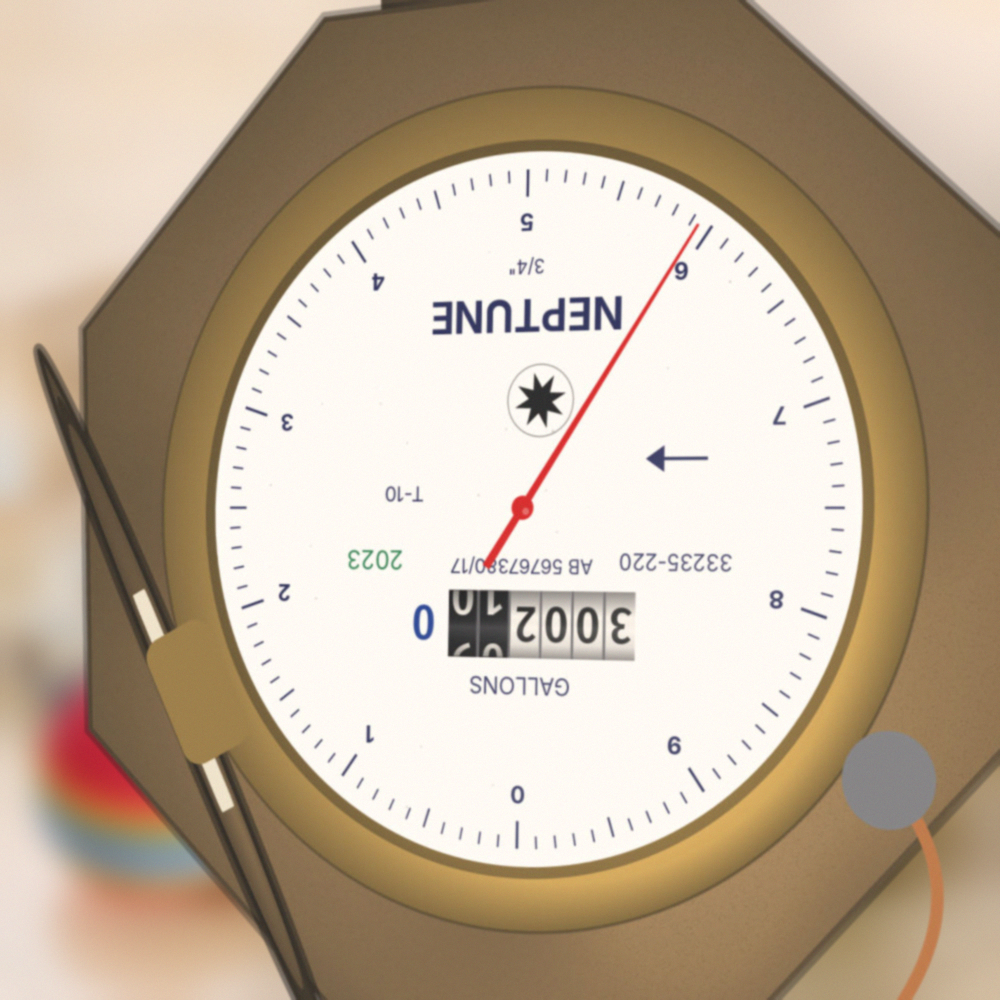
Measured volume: 3002095.9,gal
